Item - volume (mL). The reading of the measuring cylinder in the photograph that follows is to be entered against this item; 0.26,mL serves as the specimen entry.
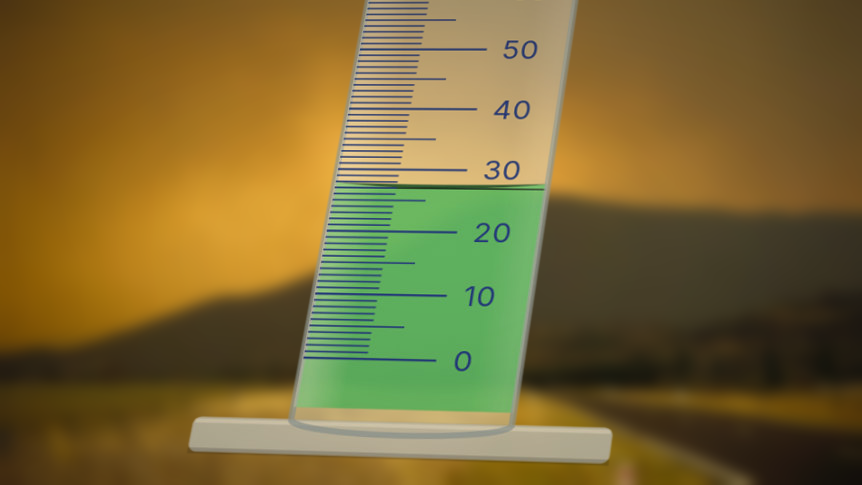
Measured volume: 27,mL
